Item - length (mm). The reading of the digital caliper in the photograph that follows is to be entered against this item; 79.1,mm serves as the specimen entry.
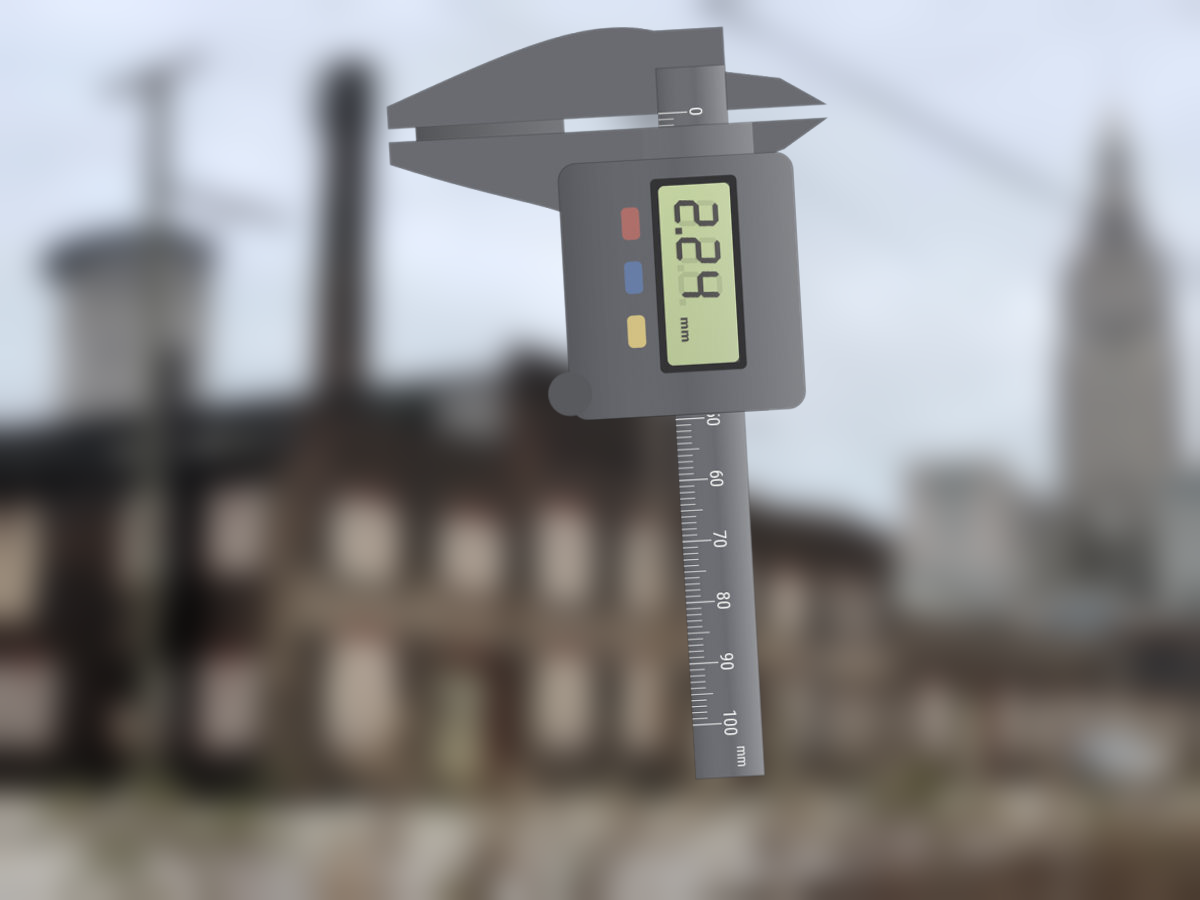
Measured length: 2.24,mm
